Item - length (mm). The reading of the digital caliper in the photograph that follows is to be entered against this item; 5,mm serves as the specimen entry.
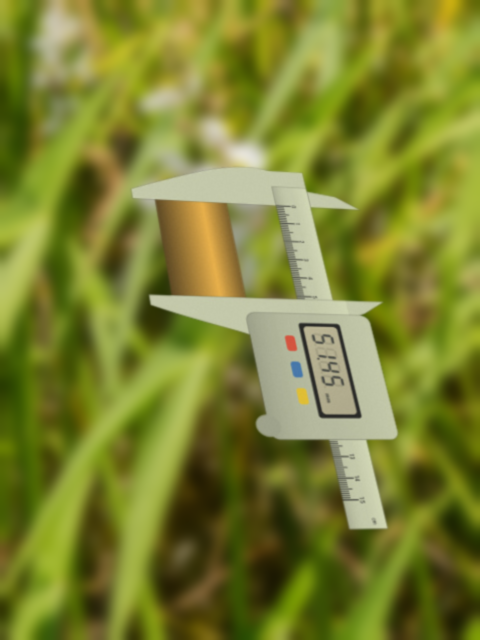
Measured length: 51.45,mm
